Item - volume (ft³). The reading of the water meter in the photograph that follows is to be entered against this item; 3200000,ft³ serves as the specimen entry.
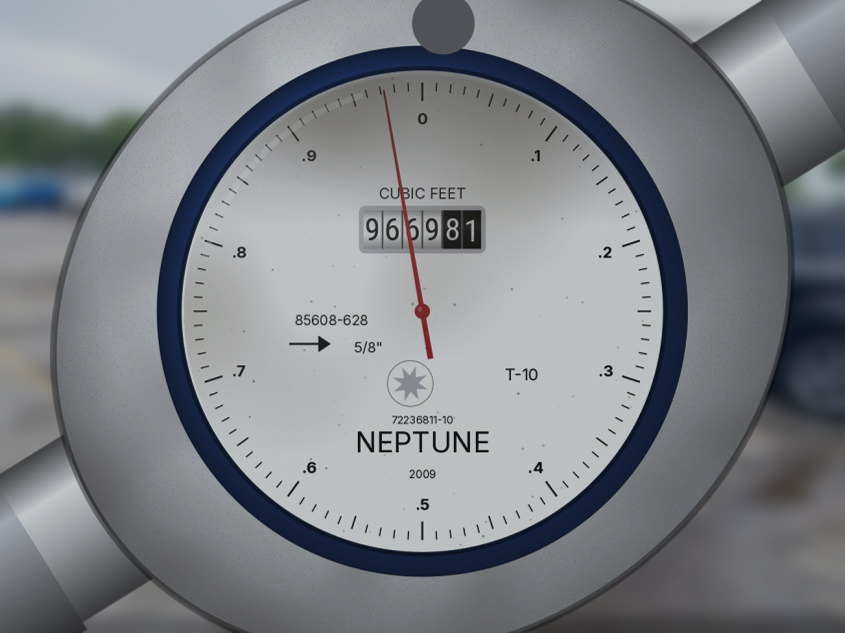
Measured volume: 966980.97,ft³
